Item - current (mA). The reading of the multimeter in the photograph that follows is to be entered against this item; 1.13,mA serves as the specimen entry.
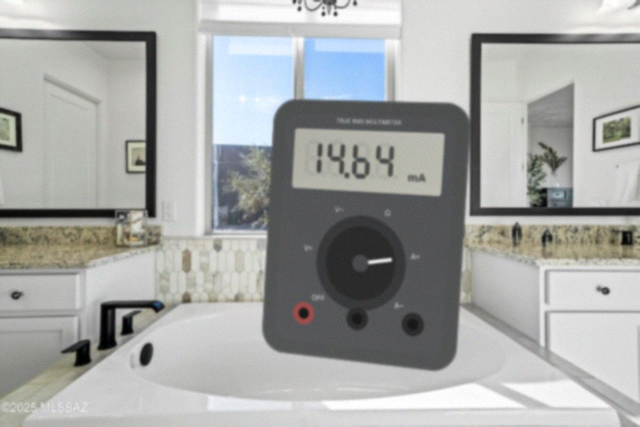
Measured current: 14.64,mA
